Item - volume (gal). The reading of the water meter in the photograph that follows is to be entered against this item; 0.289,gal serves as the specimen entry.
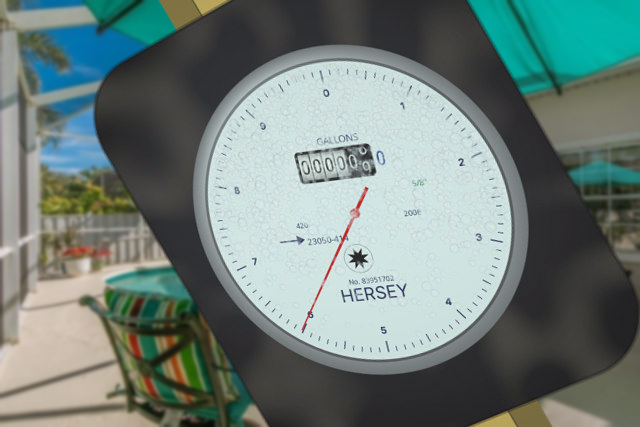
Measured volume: 86.0,gal
